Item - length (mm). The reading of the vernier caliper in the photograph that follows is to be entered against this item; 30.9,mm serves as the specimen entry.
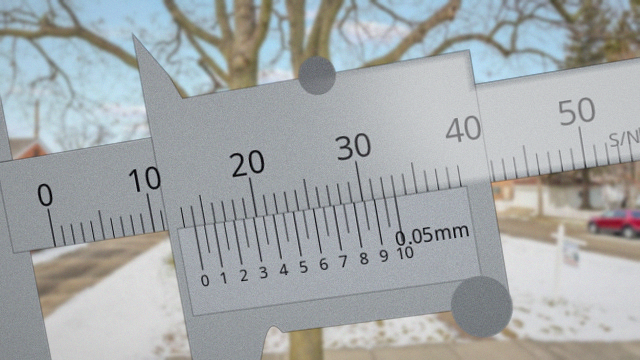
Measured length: 14.0,mm
